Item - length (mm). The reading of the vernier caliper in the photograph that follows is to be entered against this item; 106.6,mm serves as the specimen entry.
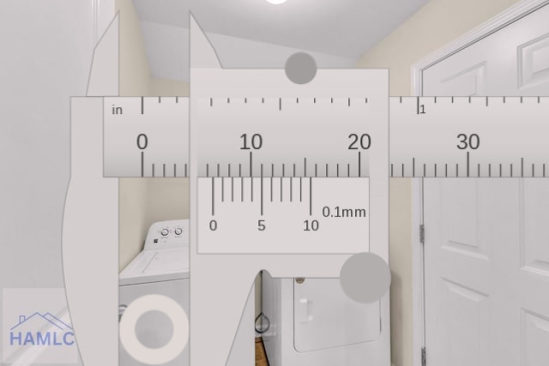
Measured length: 6.5,mm
